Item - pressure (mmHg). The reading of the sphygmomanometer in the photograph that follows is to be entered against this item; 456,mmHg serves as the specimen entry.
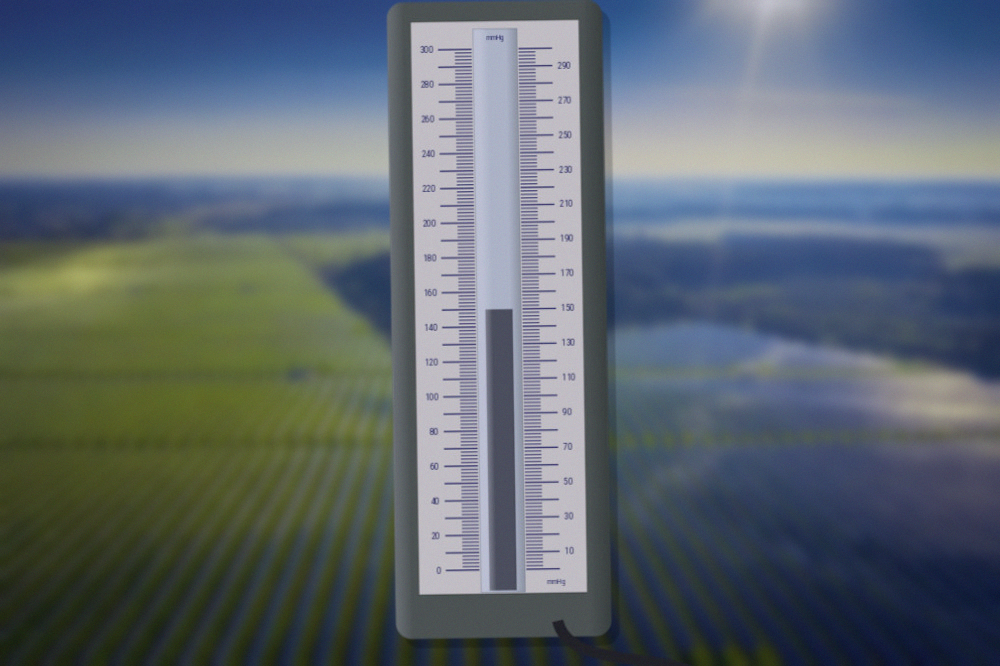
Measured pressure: 150,mmHg
